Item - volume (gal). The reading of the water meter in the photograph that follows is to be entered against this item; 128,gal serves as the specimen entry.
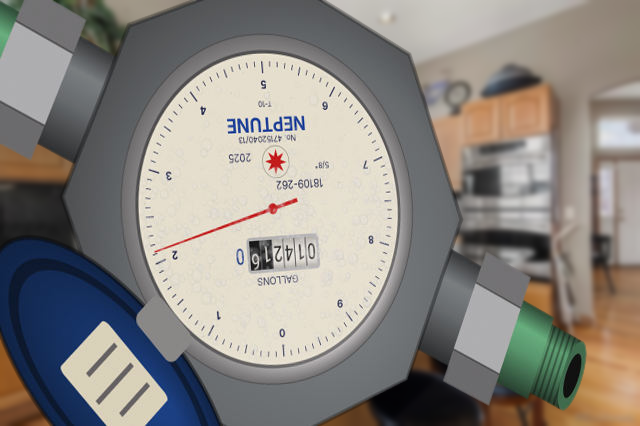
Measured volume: 142162.1,gal
